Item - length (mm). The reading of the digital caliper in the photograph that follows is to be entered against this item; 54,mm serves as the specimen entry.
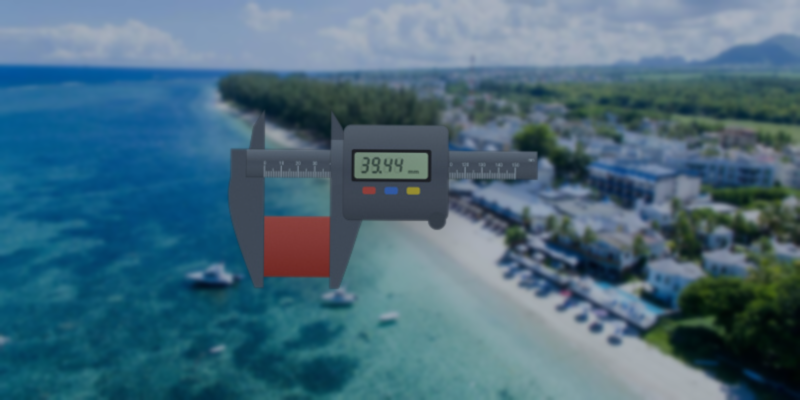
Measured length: 39.44,mm
